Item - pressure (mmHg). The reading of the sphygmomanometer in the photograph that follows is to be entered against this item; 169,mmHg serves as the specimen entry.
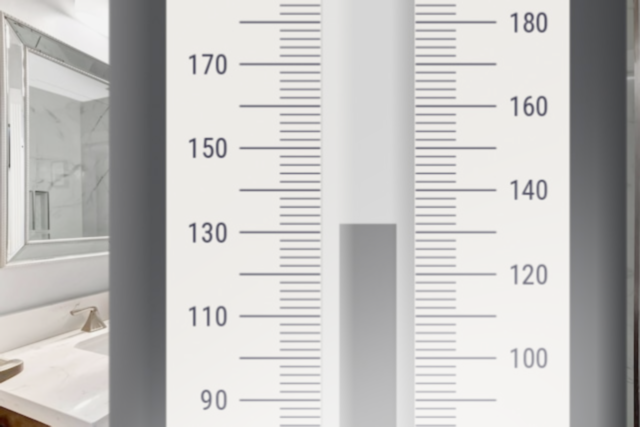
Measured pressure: 132,mmHg
